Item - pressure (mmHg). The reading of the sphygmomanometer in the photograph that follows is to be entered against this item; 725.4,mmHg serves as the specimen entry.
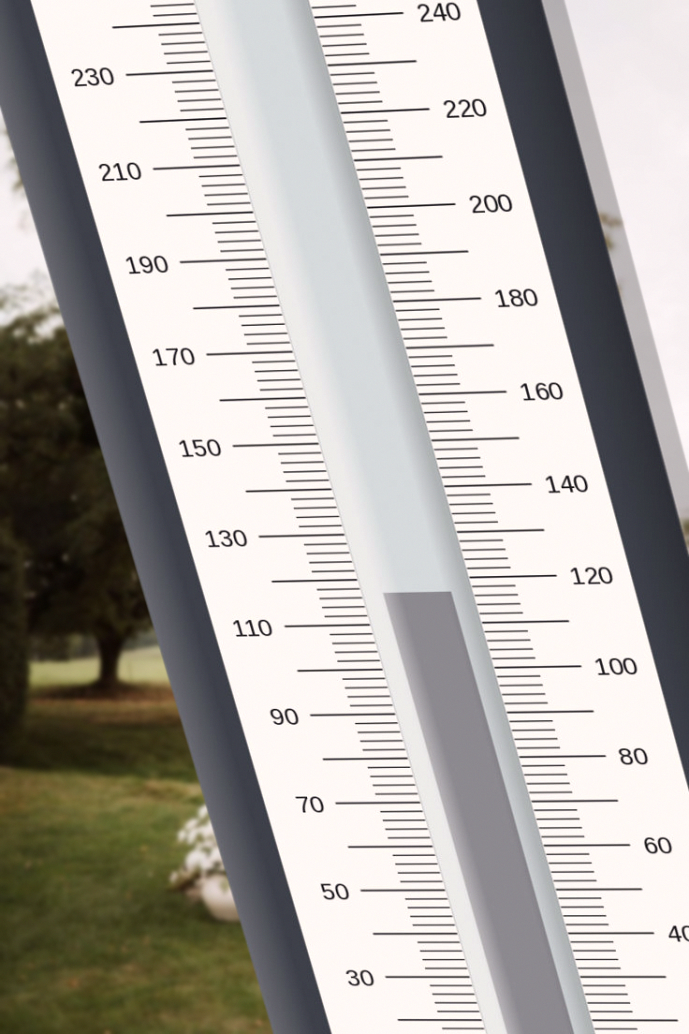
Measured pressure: 117,mmHg
